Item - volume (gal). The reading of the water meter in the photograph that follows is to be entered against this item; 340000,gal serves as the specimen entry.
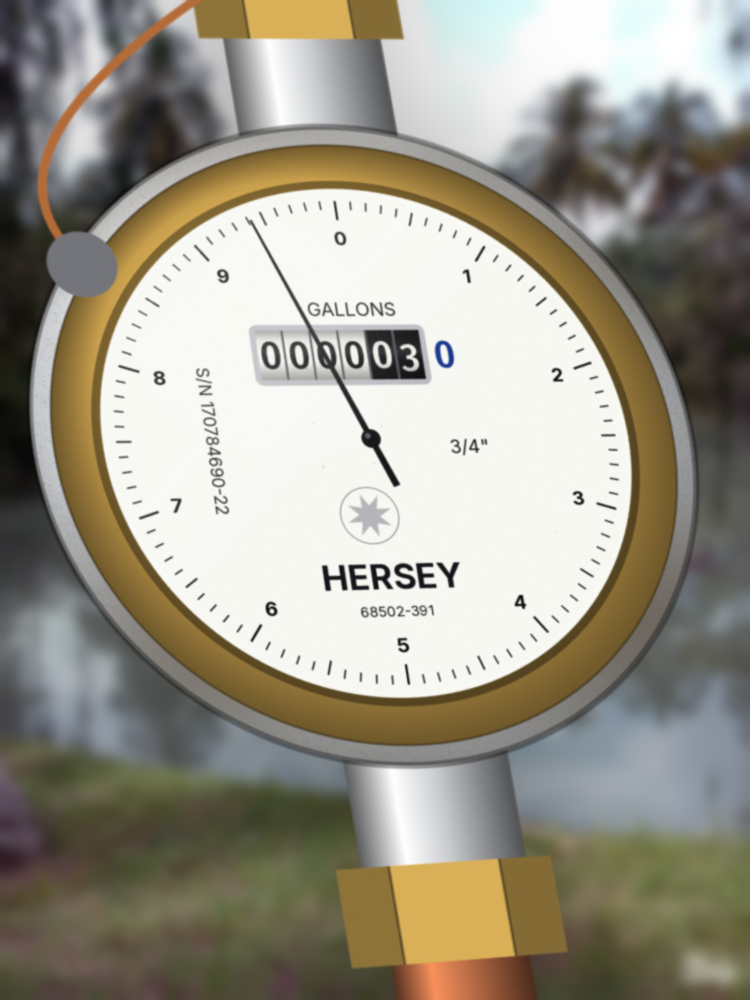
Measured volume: 29.4,gal
